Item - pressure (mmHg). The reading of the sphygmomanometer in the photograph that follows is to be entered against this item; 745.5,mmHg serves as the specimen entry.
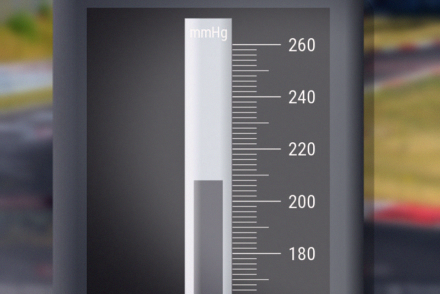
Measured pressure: 208,mmHg
